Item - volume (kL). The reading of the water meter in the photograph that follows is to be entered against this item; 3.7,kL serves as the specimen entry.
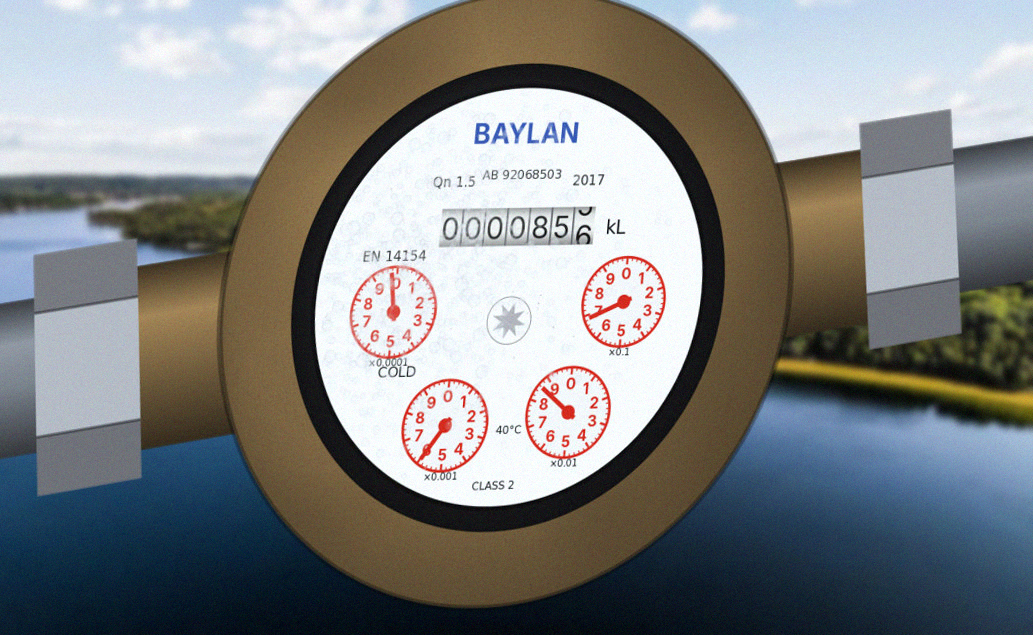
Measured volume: 855.6859,kL
